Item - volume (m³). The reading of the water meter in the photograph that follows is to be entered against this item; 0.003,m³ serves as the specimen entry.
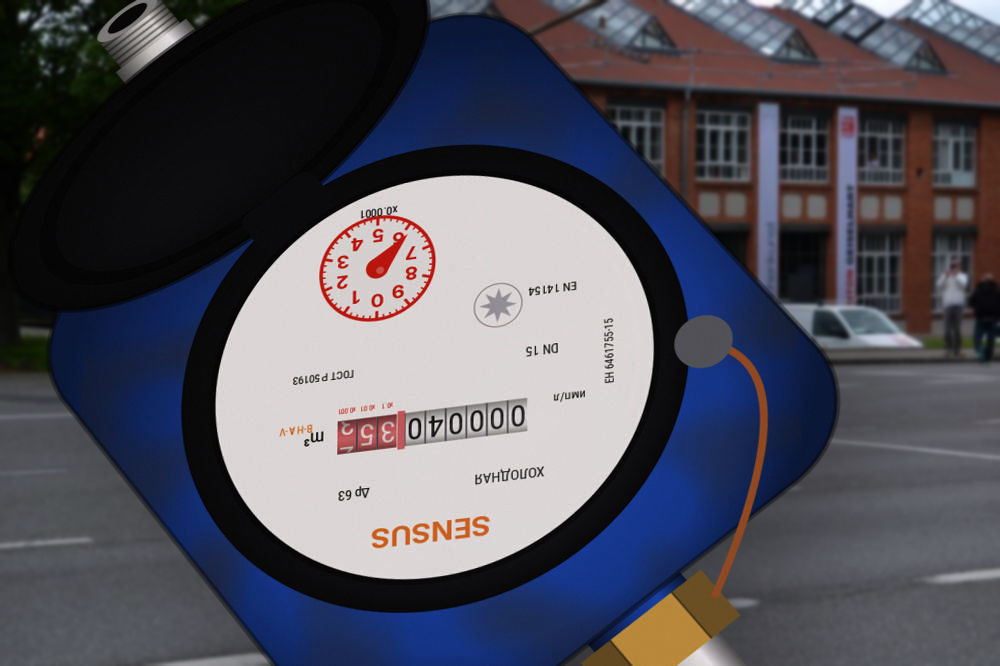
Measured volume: 40.3526,m³
